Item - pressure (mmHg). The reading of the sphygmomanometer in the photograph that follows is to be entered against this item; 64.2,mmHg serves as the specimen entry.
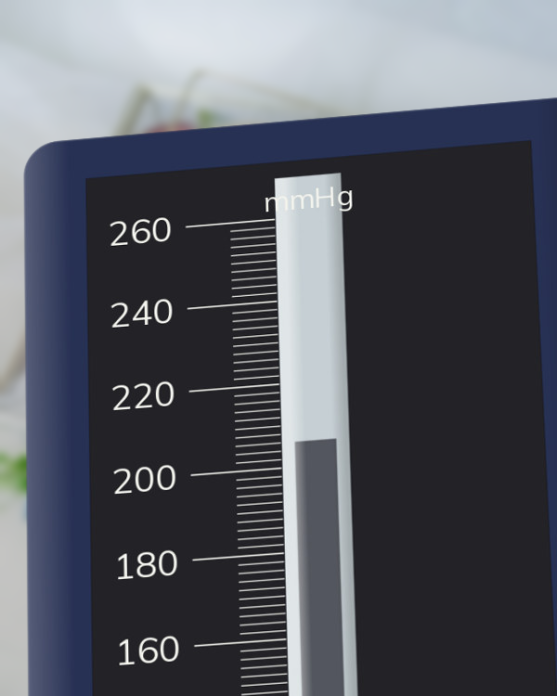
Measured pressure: 206,mmHg
